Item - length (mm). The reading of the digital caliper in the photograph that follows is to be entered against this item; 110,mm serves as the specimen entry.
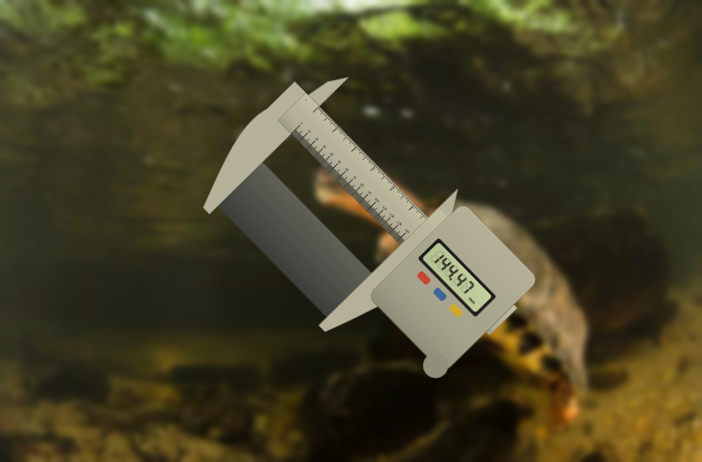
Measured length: 144.47,mm
